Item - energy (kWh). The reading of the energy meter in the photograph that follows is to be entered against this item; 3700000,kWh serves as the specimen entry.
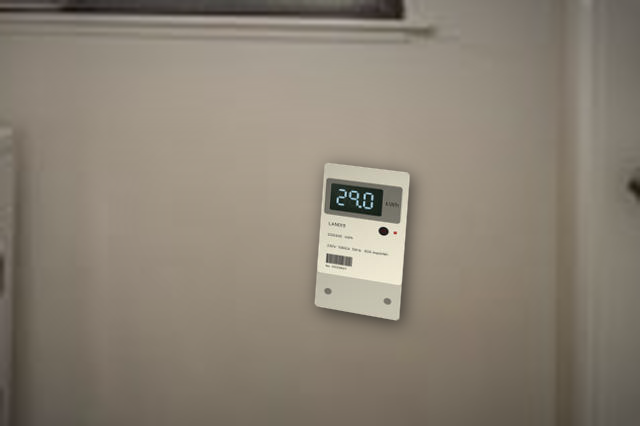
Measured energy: 29.0,kWh
